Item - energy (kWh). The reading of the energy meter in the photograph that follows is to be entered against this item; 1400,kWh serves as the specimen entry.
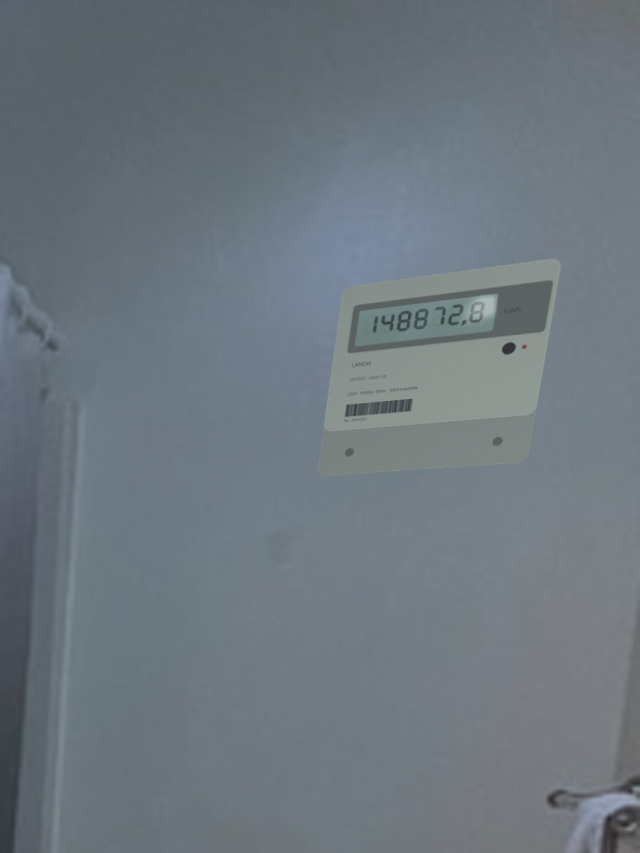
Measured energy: 148872.8,kWh
